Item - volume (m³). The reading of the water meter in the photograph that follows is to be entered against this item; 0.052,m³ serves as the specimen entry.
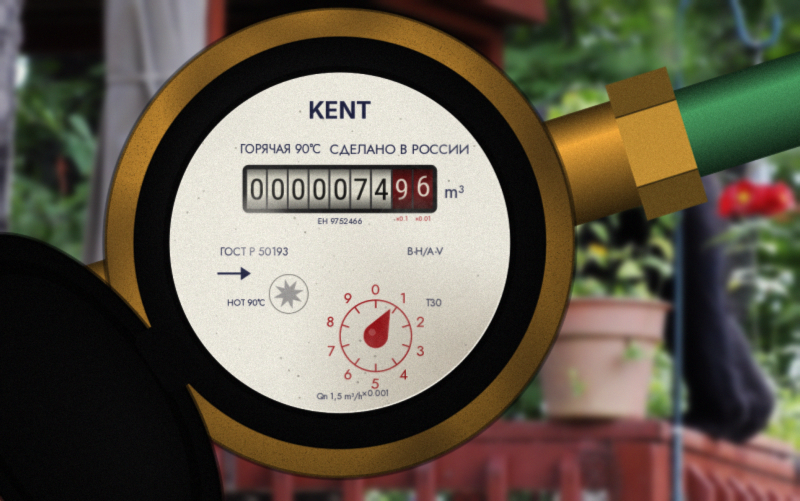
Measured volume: 74.960,m³
